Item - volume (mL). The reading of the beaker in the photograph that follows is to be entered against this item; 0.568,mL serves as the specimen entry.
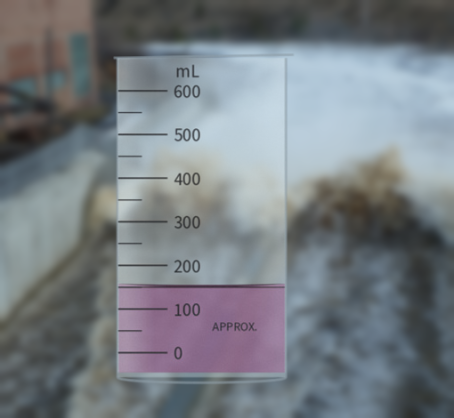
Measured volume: 150,mL
